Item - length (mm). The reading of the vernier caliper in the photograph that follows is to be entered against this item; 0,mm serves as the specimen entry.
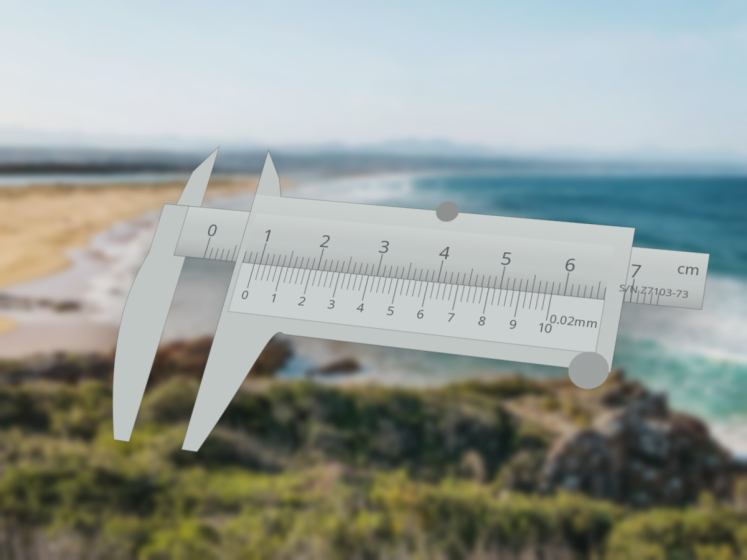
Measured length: 9.0,mm
